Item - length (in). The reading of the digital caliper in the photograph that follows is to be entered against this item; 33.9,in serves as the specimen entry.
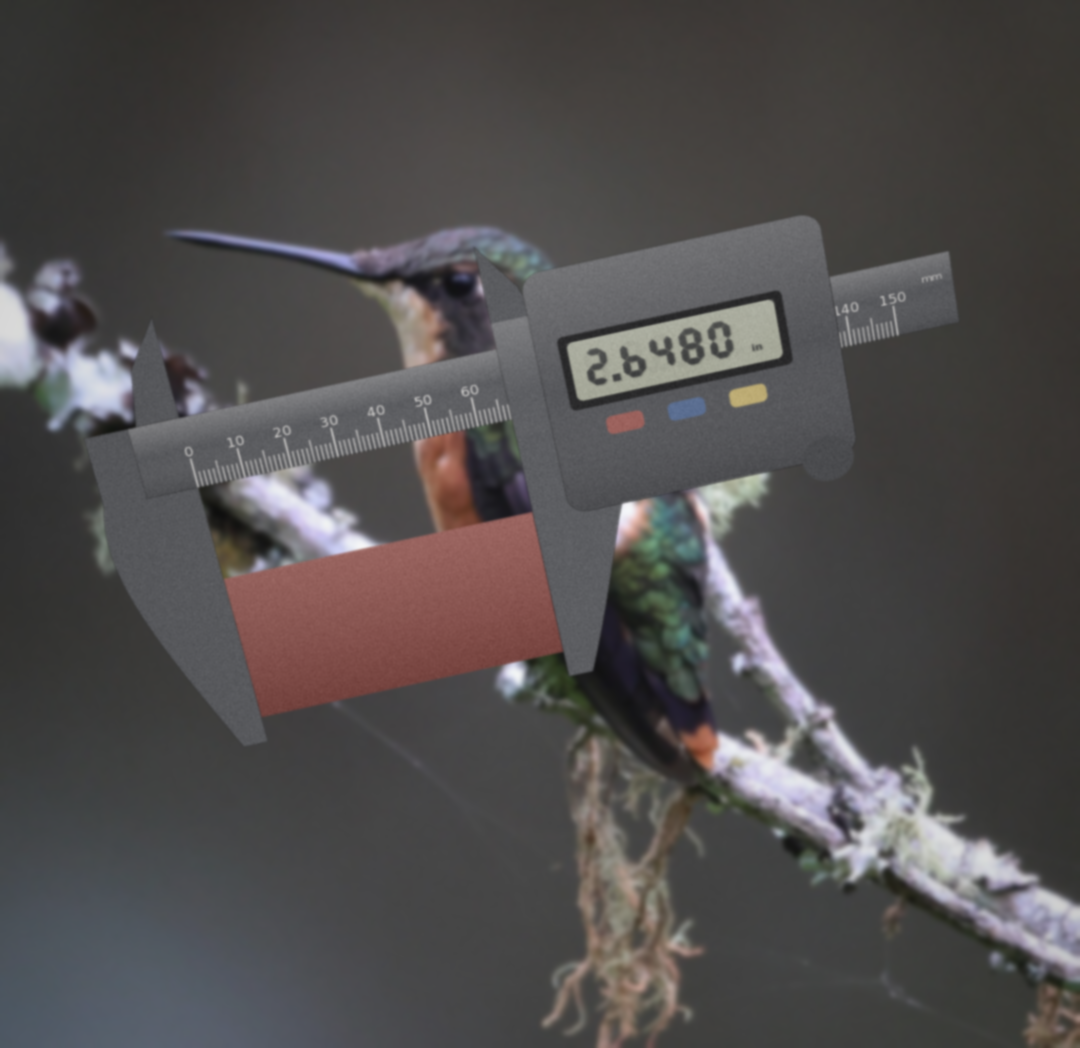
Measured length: 2.6480,in
